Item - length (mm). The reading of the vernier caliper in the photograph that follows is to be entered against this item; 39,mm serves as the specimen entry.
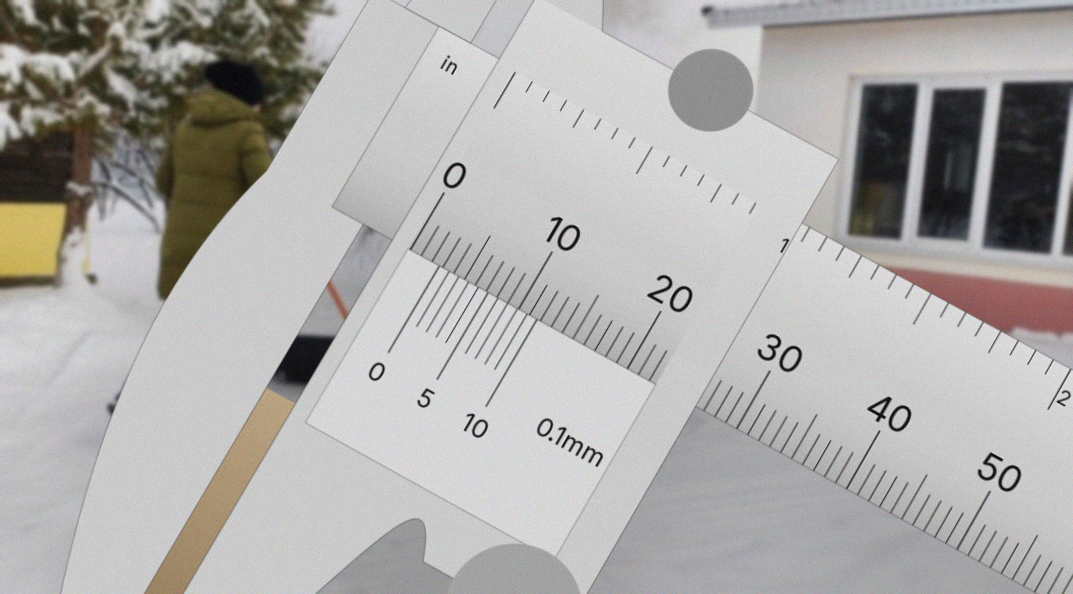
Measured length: 2.7,mm
